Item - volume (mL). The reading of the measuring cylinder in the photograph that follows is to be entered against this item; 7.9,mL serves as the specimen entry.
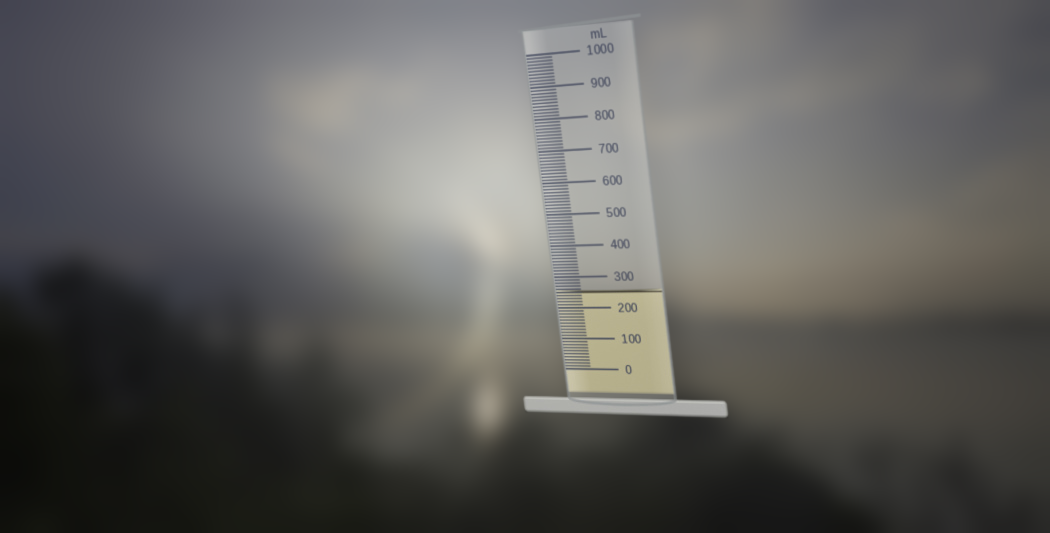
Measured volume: 250,mL
